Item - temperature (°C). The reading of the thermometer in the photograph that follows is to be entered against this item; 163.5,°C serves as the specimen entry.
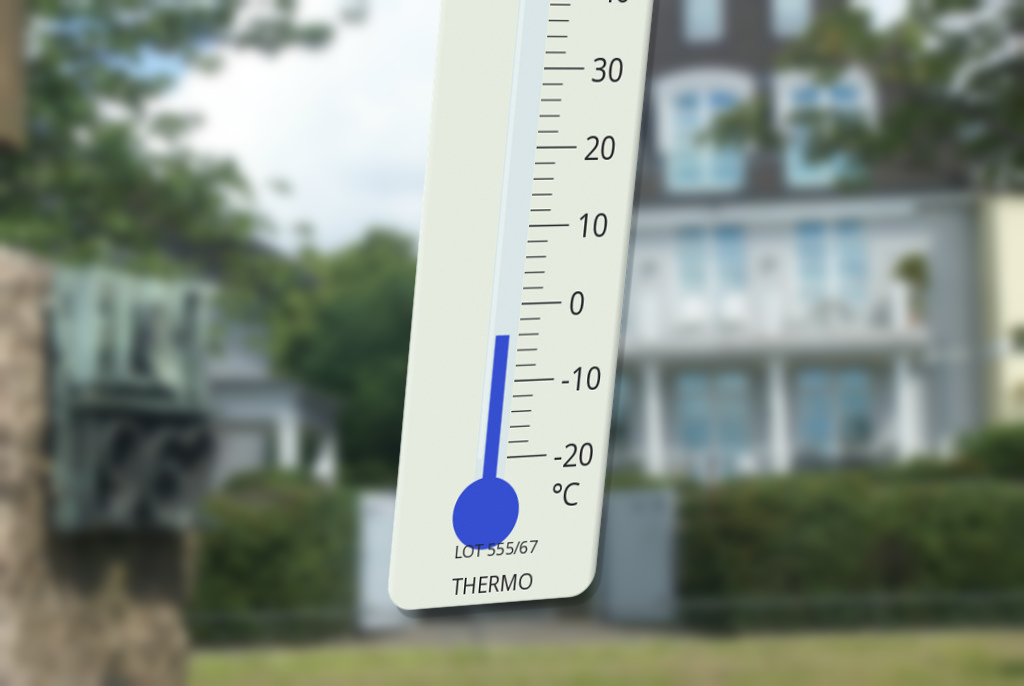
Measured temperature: -4,°C
